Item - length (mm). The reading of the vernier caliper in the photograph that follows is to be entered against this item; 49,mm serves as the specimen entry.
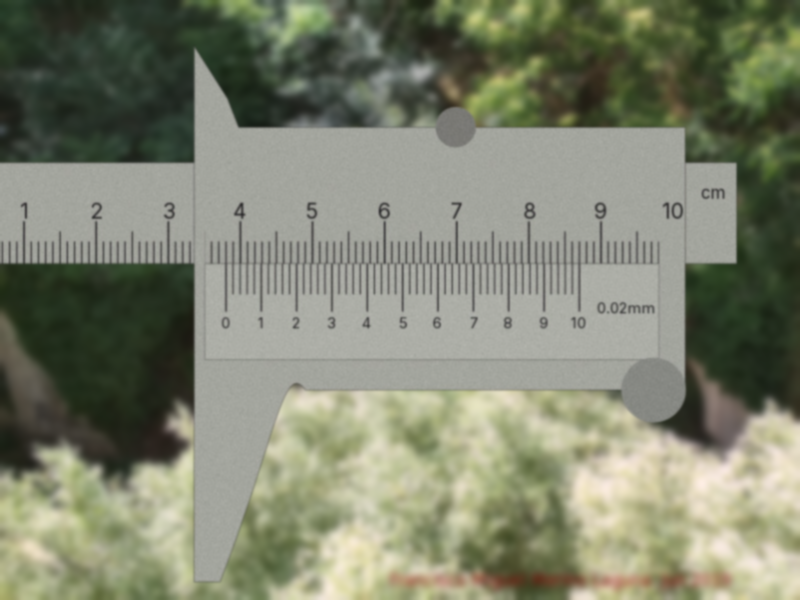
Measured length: 38.0,mm
